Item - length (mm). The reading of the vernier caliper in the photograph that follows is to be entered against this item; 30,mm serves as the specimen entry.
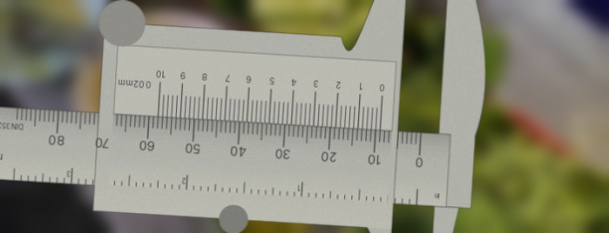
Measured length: 9.0,mm
